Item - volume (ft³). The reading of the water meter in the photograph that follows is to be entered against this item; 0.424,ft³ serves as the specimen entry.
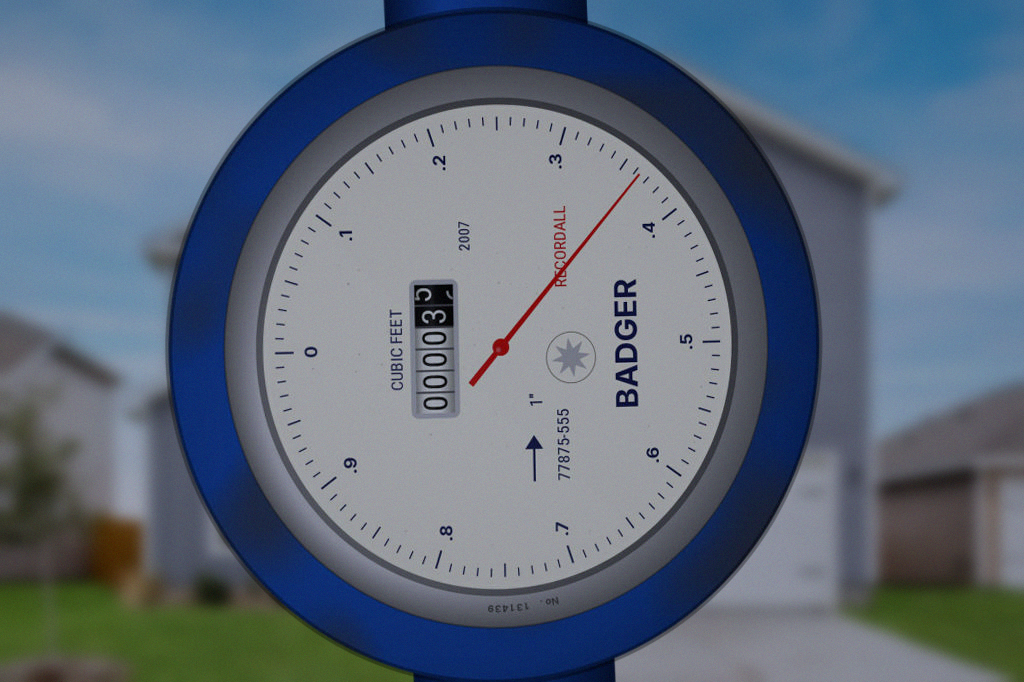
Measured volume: 35.36,ft³
